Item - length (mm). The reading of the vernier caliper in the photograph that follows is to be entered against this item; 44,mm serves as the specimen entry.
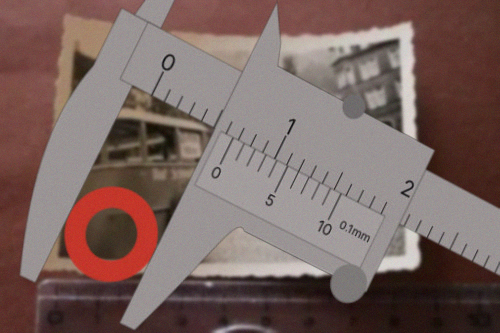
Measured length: 6.6,mm
